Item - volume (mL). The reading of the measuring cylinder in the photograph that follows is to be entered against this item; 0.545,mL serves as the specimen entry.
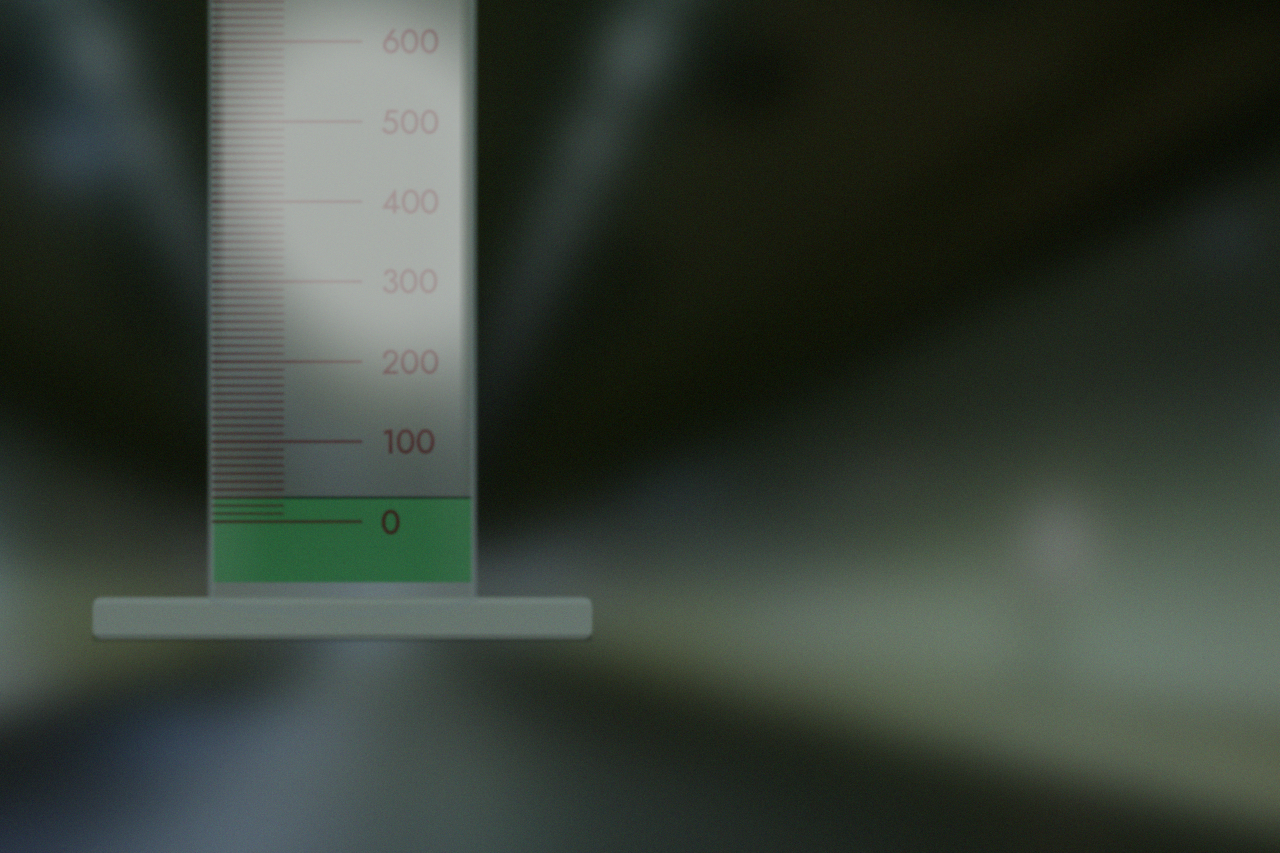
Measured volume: 30,mL
